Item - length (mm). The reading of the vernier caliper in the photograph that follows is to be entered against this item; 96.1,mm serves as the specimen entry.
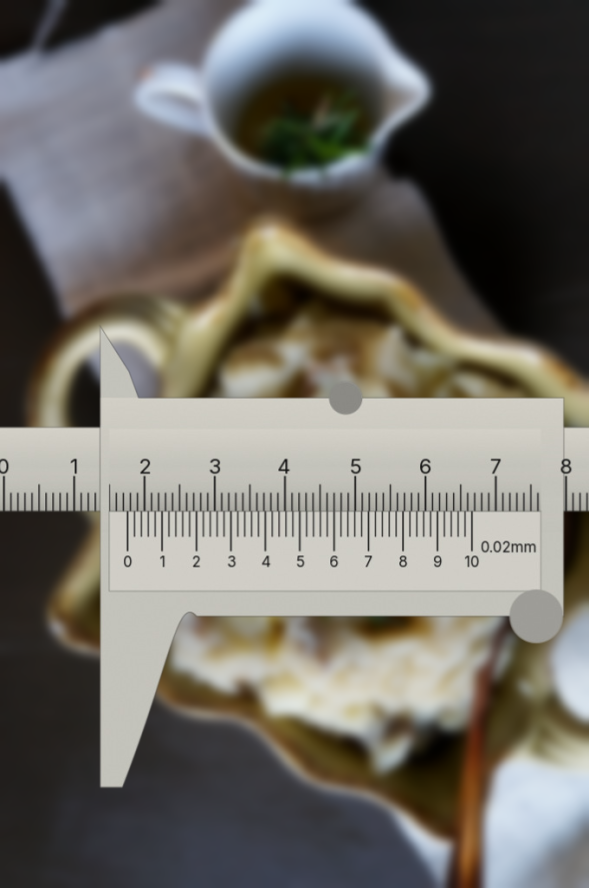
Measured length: 17.6,mm
